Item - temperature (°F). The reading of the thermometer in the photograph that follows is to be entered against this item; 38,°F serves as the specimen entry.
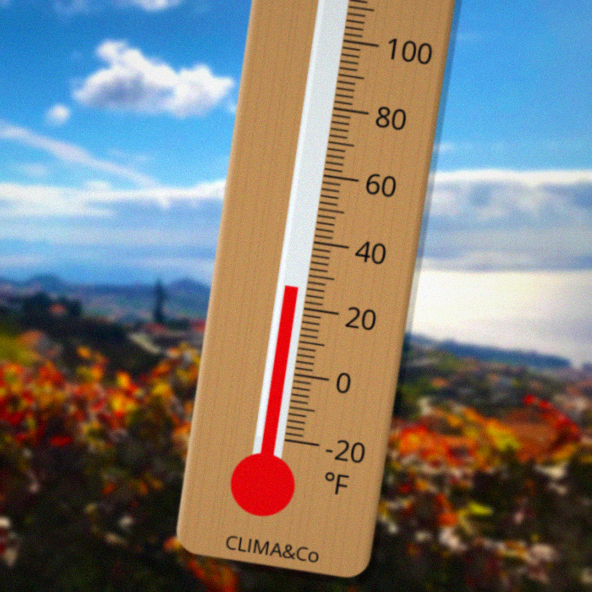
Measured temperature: 26,°F
